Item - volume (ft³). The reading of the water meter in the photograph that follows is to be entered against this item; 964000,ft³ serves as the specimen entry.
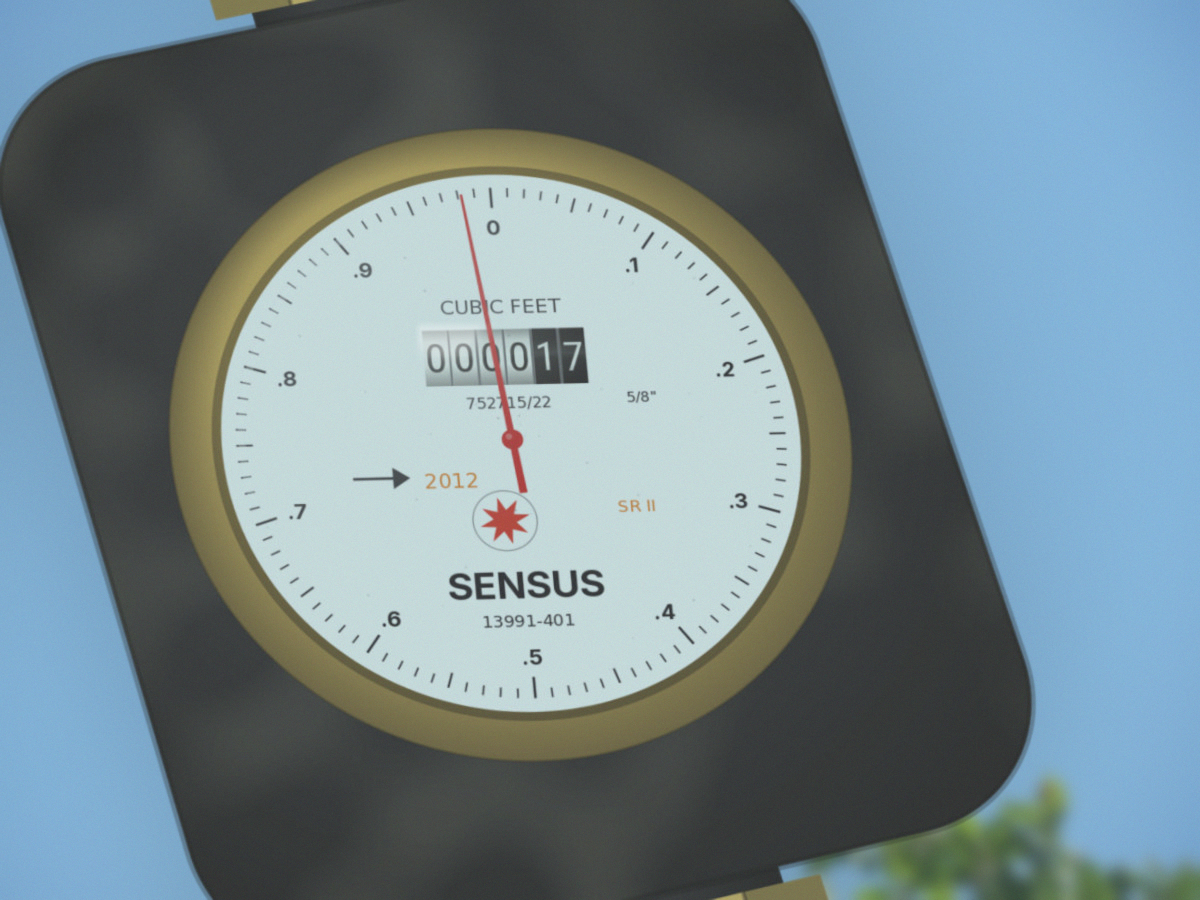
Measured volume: 16.98,ft³
